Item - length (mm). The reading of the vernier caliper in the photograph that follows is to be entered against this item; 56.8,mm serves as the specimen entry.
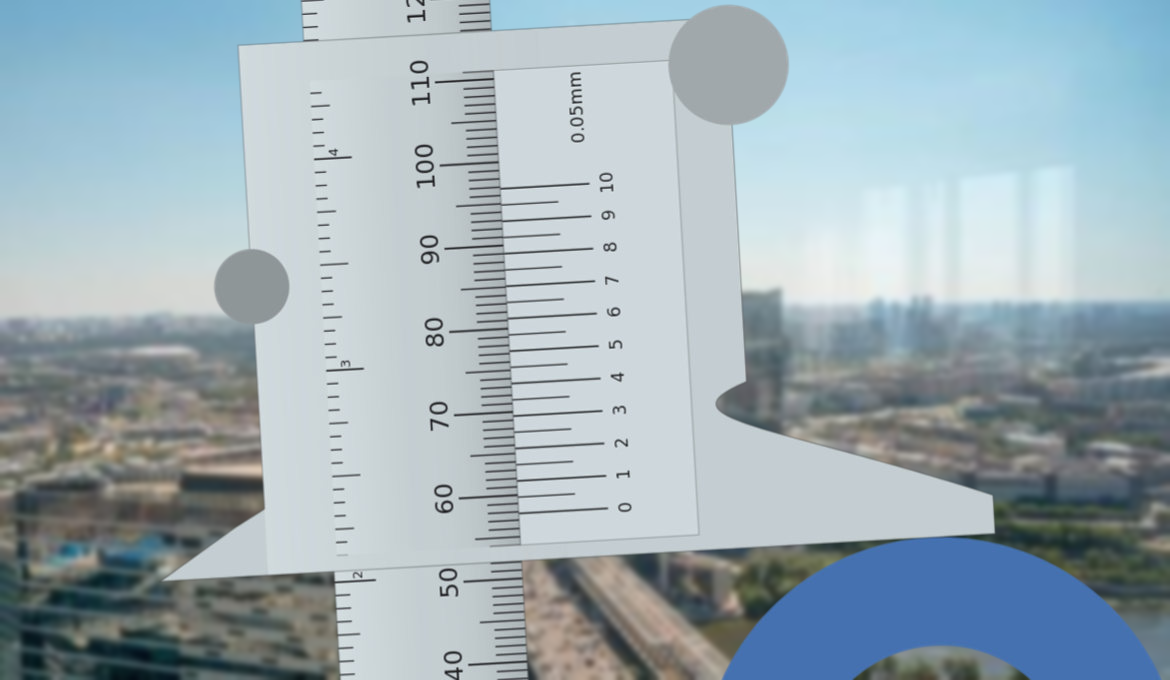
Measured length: 57.8,mm
